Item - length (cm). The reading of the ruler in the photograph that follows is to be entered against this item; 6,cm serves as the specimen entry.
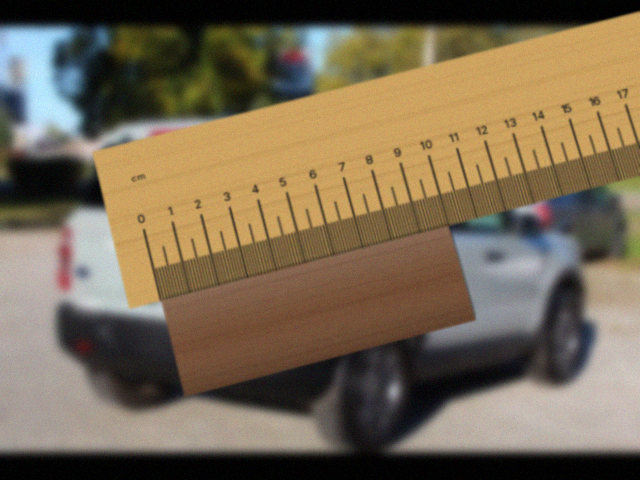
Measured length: 10,cm
